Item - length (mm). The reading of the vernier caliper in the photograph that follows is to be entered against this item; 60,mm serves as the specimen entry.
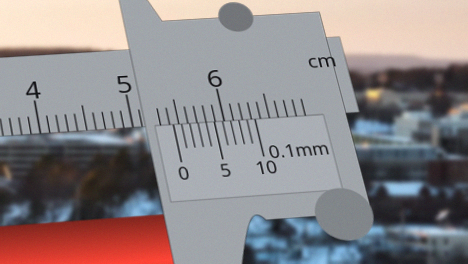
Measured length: 54.4,mm
